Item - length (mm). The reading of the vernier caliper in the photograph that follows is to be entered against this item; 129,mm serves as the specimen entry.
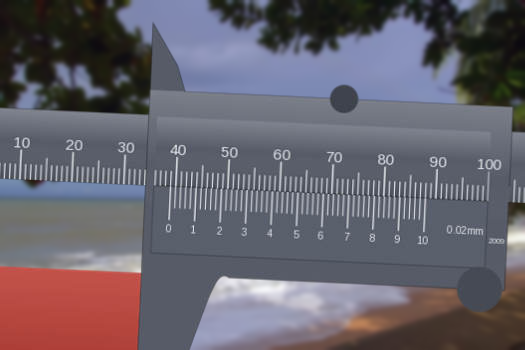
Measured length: 39.0,mm
